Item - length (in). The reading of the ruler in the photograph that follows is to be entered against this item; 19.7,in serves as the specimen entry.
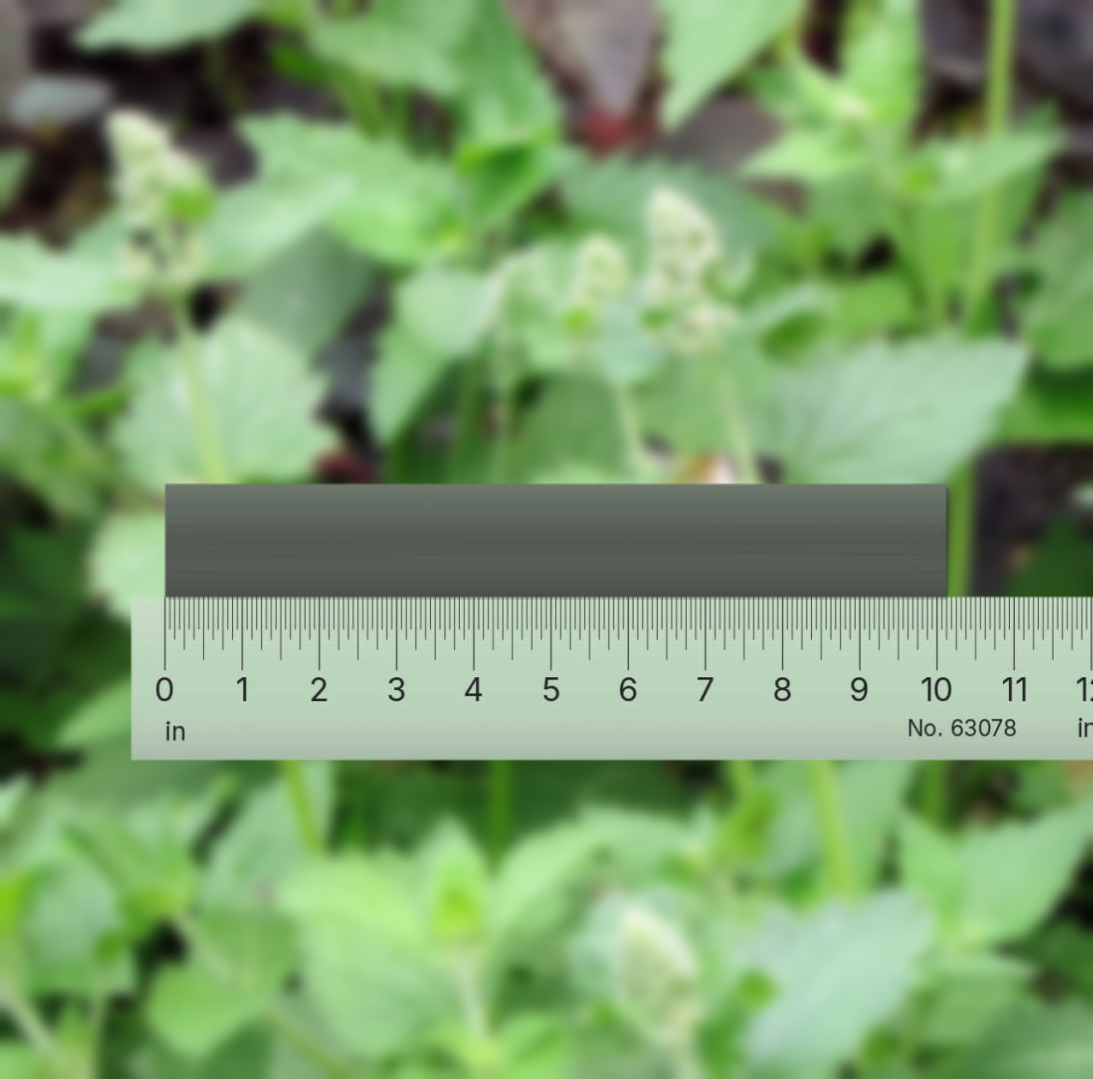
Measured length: 10.125,in
